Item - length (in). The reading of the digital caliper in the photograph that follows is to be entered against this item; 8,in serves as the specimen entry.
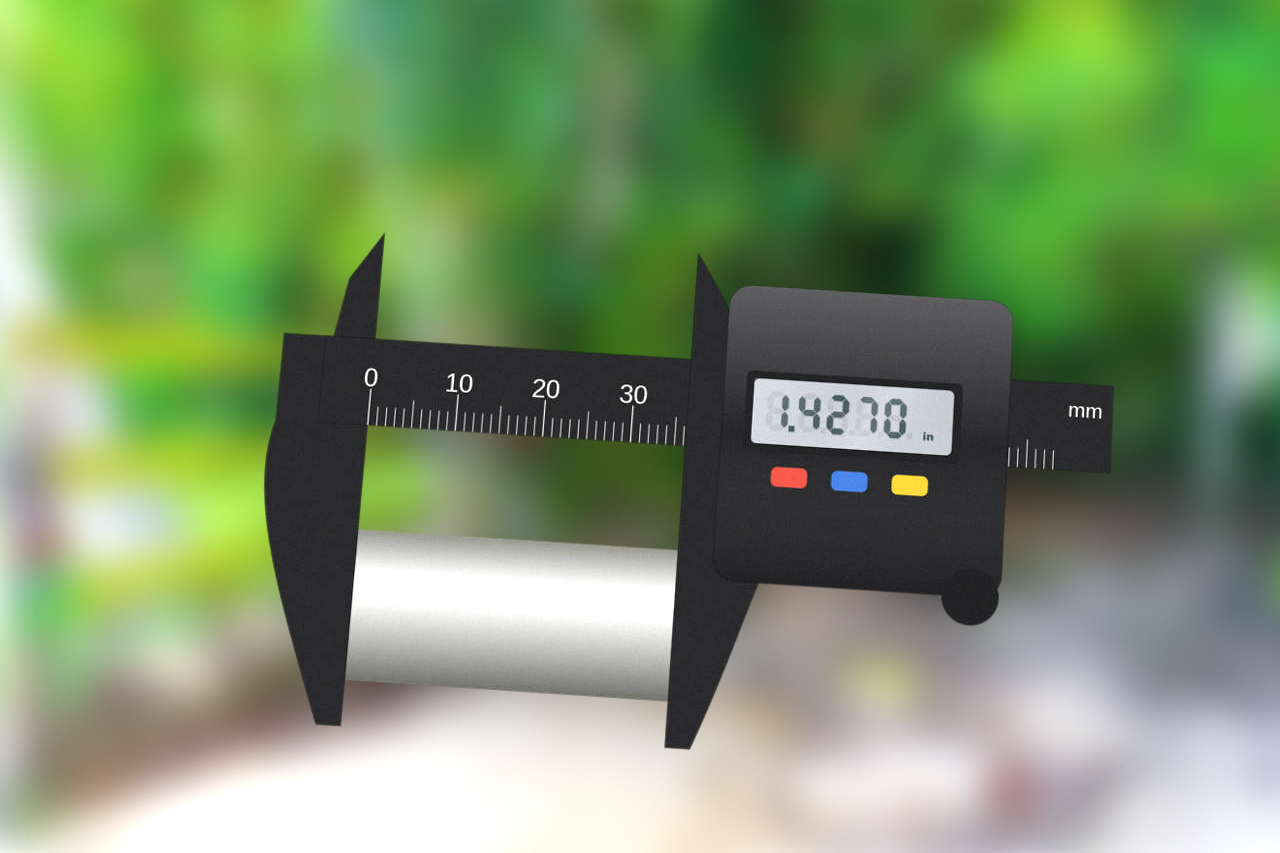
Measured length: 1.4270,in
